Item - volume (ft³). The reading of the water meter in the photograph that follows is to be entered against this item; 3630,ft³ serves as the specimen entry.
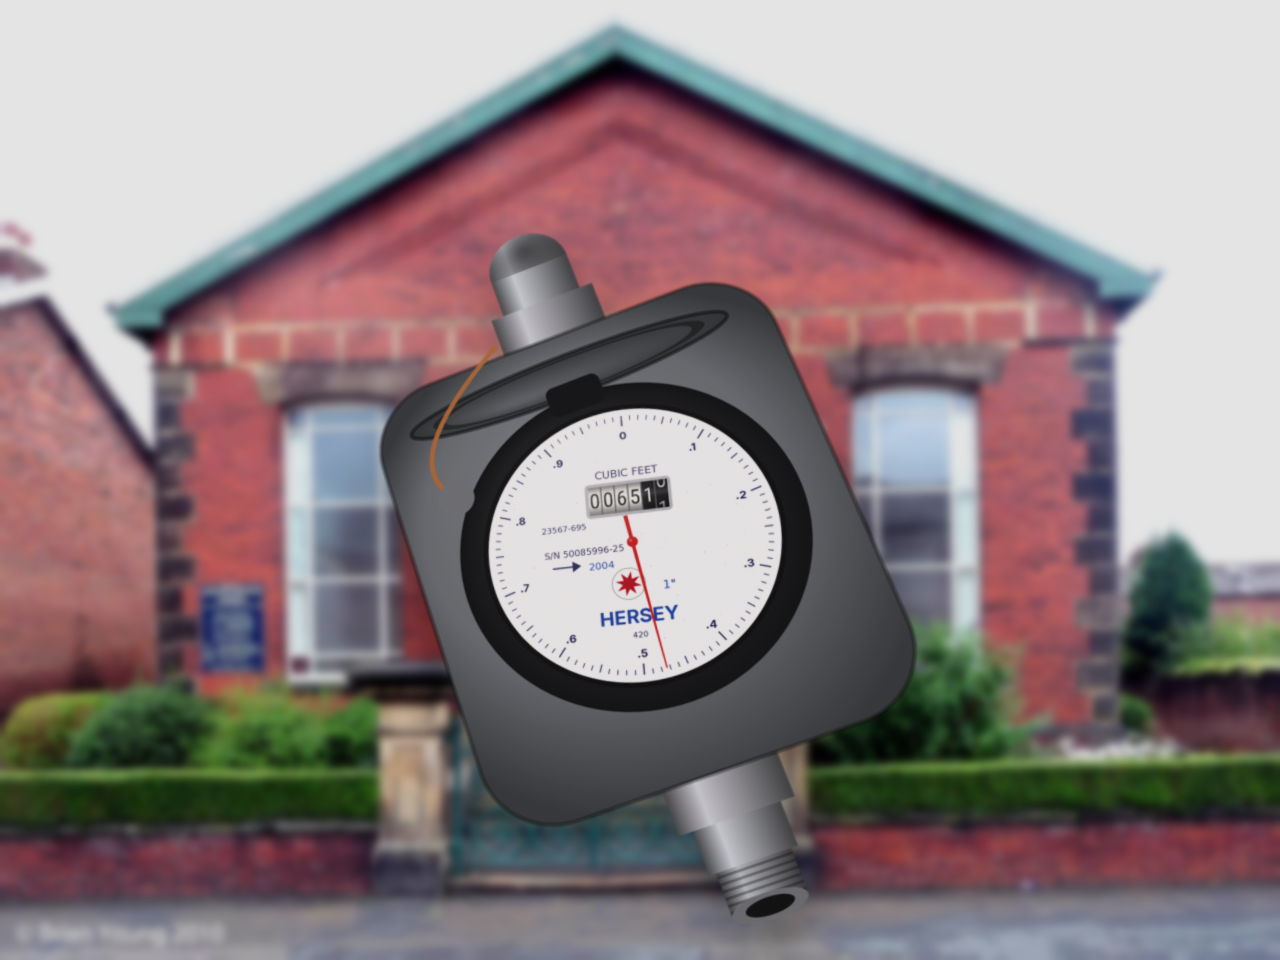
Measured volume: 6510.47,ft³
